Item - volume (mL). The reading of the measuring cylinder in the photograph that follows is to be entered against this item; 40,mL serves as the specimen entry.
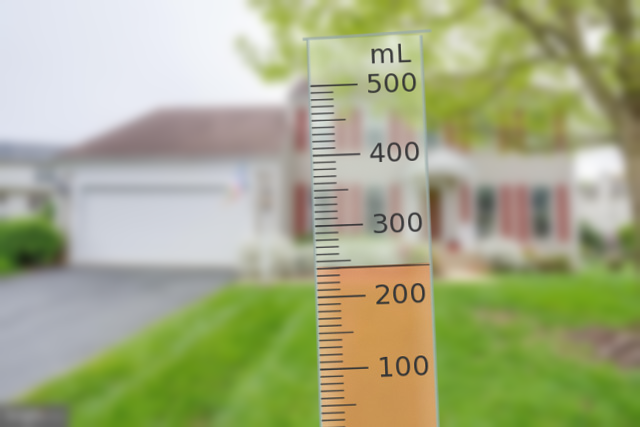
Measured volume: 240,mL
